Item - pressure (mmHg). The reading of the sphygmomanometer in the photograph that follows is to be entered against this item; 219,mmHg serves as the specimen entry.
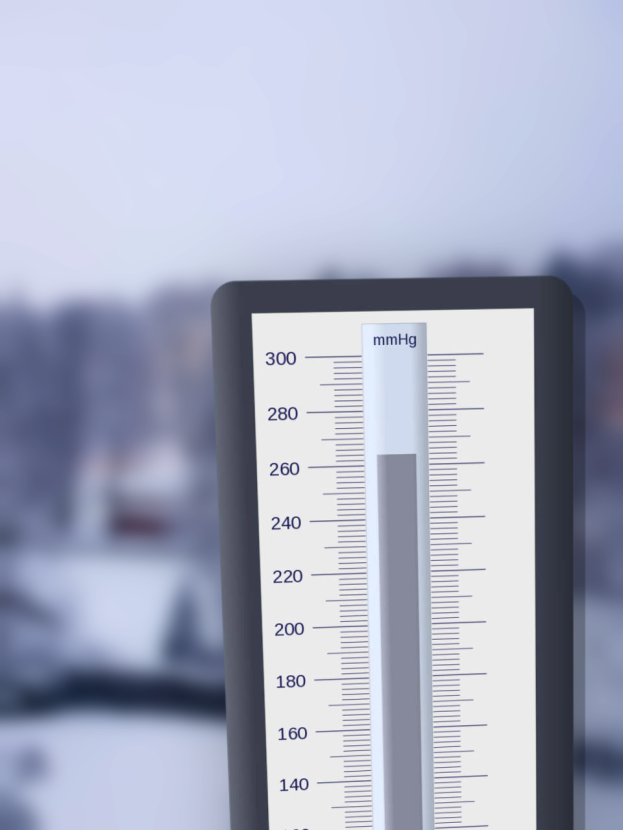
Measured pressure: 264,mmHg
